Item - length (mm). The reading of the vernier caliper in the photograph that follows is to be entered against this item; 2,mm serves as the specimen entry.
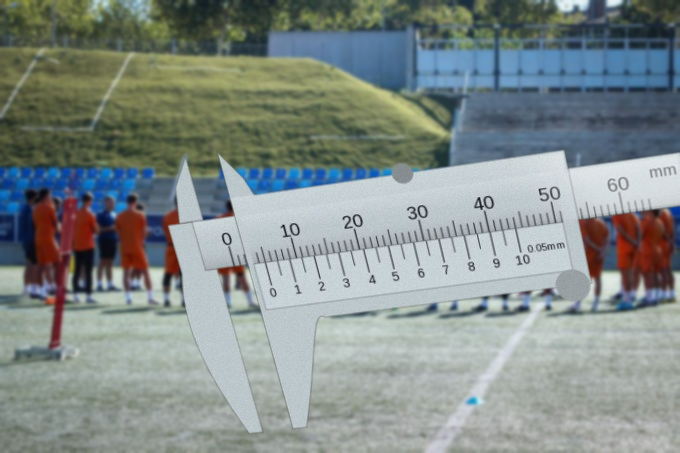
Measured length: 5.0,mm
